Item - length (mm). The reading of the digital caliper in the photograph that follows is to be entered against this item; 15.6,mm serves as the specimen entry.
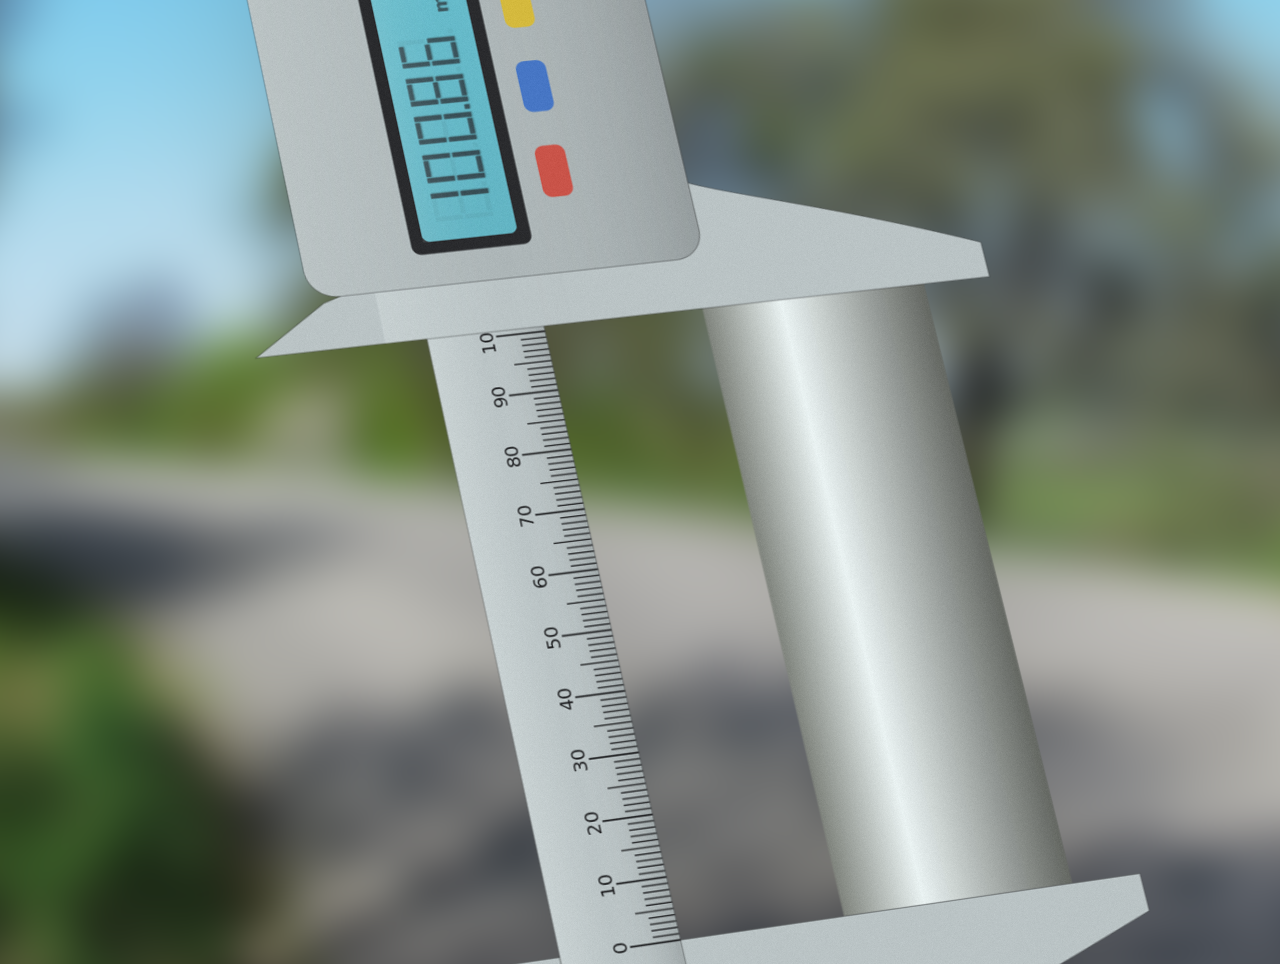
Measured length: 100.86,mm
